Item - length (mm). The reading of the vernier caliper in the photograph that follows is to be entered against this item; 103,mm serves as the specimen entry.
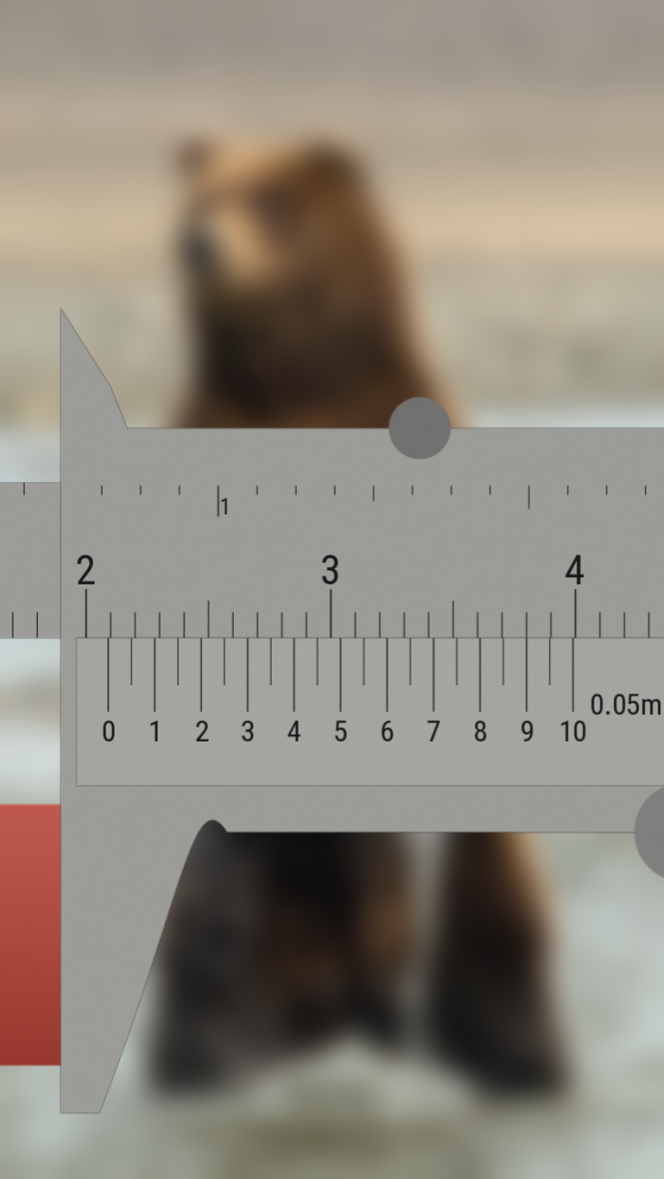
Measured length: 20.90,mm
